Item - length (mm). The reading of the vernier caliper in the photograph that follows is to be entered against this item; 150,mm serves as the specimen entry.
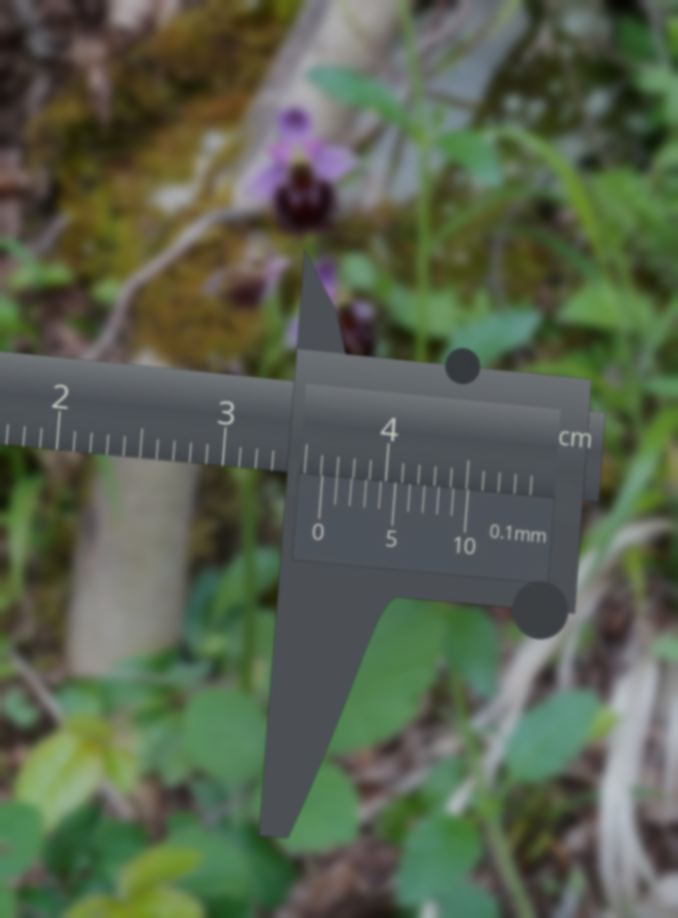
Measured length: 36.1,mm
